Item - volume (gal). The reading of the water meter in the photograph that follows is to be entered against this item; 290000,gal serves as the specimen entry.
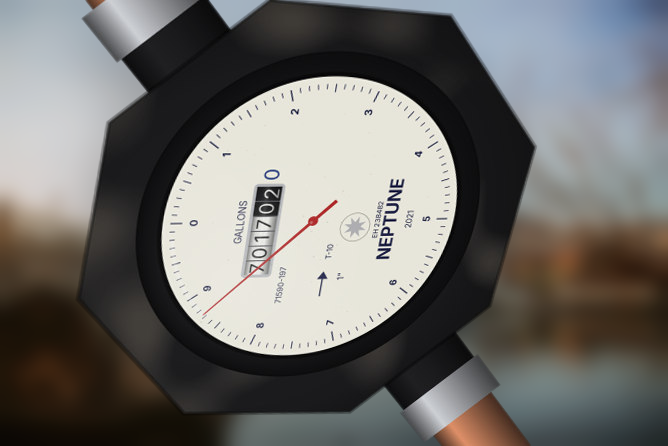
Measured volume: 7017018.7,gal
